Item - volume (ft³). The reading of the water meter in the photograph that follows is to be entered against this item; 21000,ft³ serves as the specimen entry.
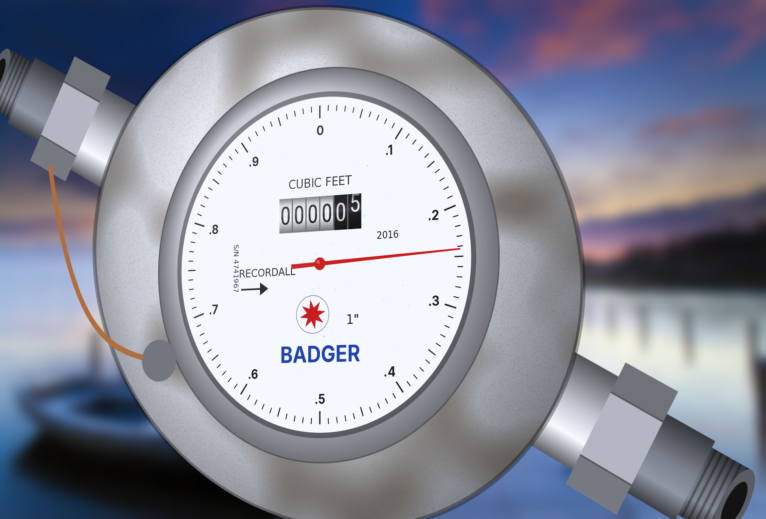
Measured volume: 5.24,ft³
